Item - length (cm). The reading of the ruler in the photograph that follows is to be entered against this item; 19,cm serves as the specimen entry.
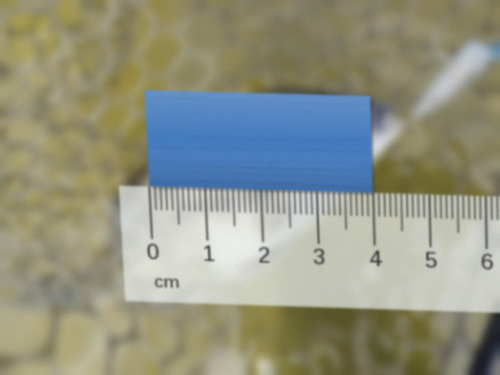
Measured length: 4,cm
